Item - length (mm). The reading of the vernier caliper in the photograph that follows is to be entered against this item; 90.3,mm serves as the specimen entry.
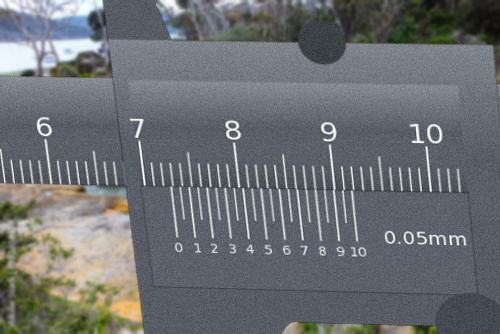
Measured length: 72.8,mm
